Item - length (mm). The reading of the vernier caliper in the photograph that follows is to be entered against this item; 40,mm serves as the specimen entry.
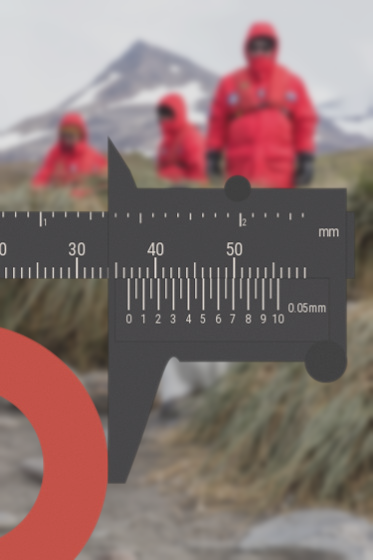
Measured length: 36.6,mm
